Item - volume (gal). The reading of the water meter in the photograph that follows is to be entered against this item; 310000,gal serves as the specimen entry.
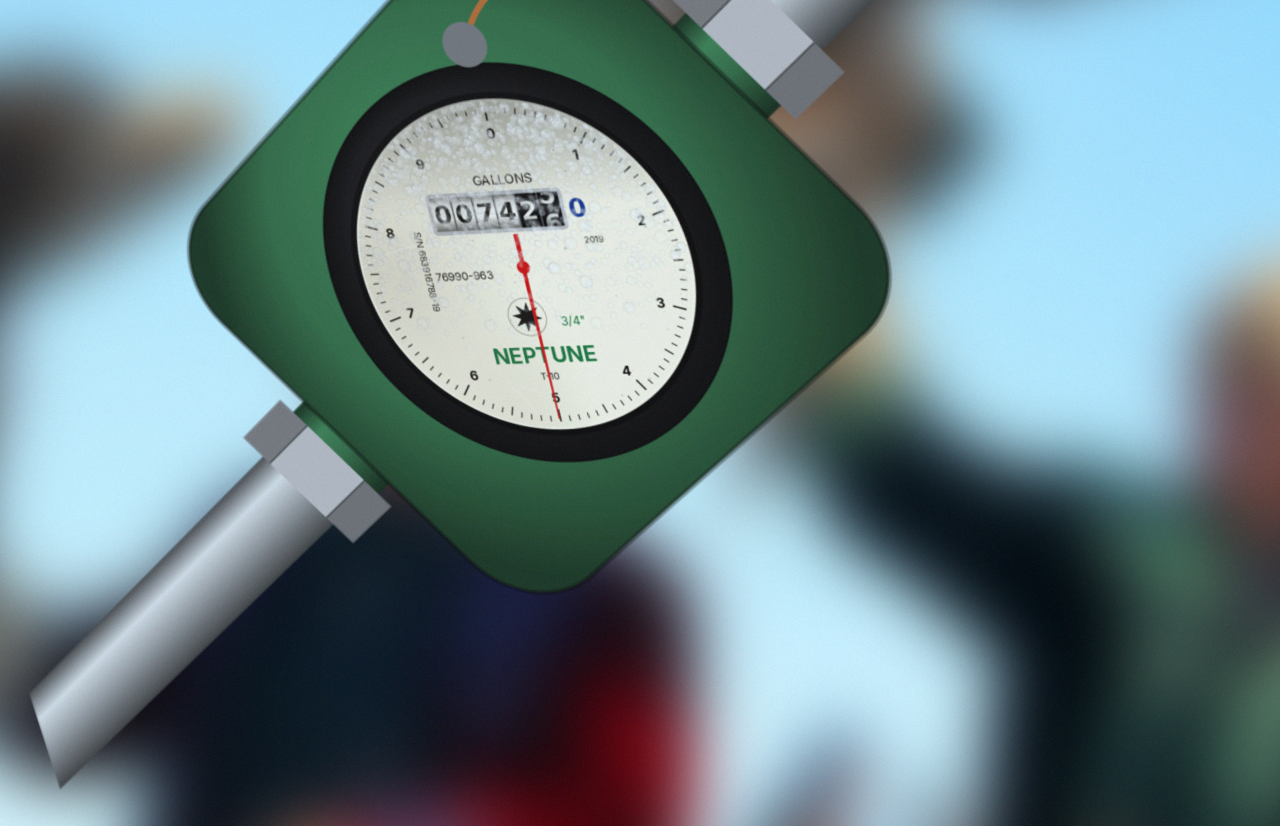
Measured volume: 74255.0,gal
